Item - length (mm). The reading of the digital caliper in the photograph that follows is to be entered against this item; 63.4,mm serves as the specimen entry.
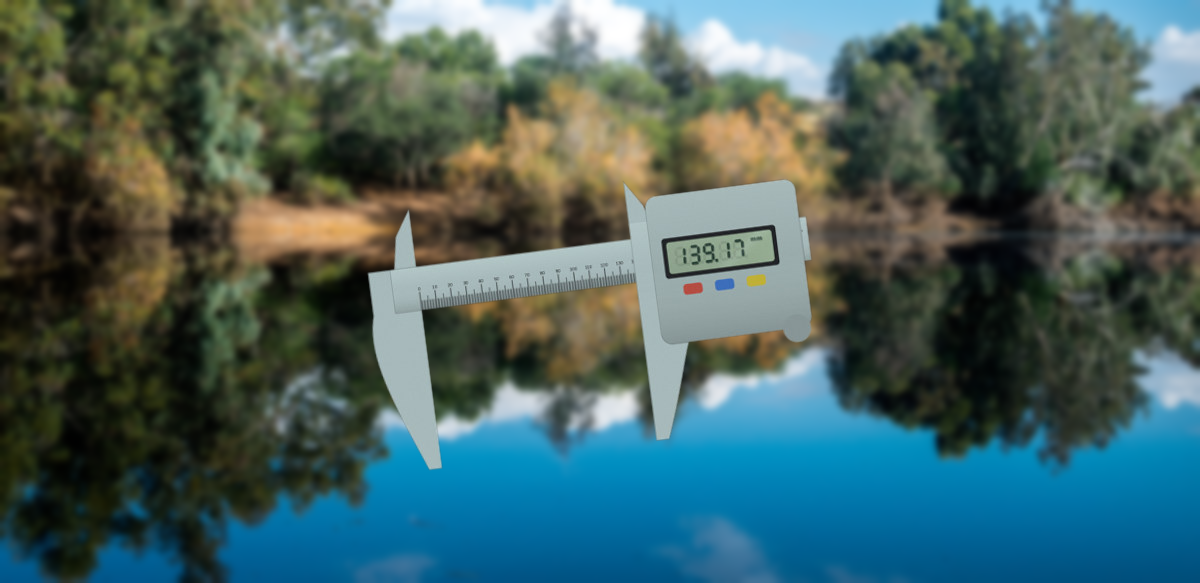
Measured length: 139.17,mm
